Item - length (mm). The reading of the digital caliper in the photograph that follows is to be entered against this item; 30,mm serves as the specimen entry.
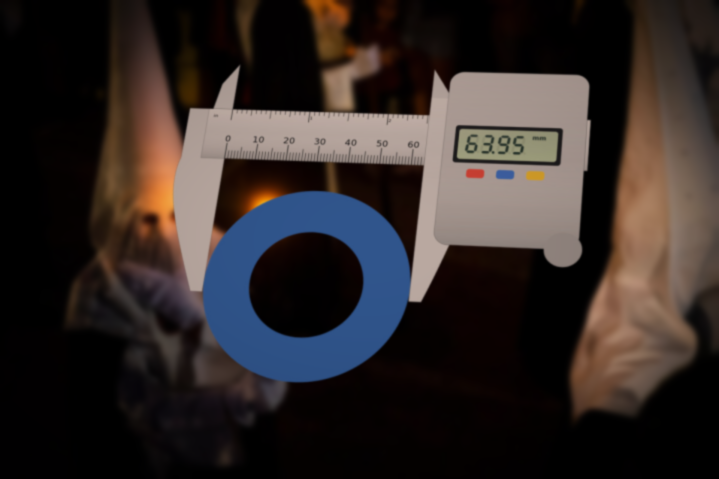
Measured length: 63.95,mm
